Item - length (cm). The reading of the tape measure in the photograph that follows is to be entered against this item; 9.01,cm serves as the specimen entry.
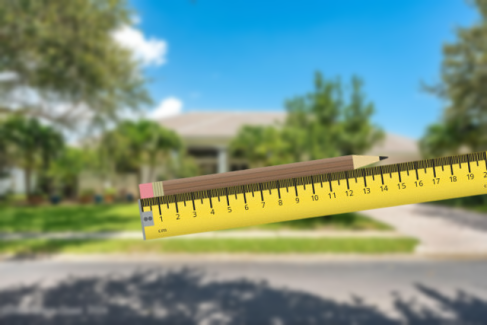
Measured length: 14.5,cm
